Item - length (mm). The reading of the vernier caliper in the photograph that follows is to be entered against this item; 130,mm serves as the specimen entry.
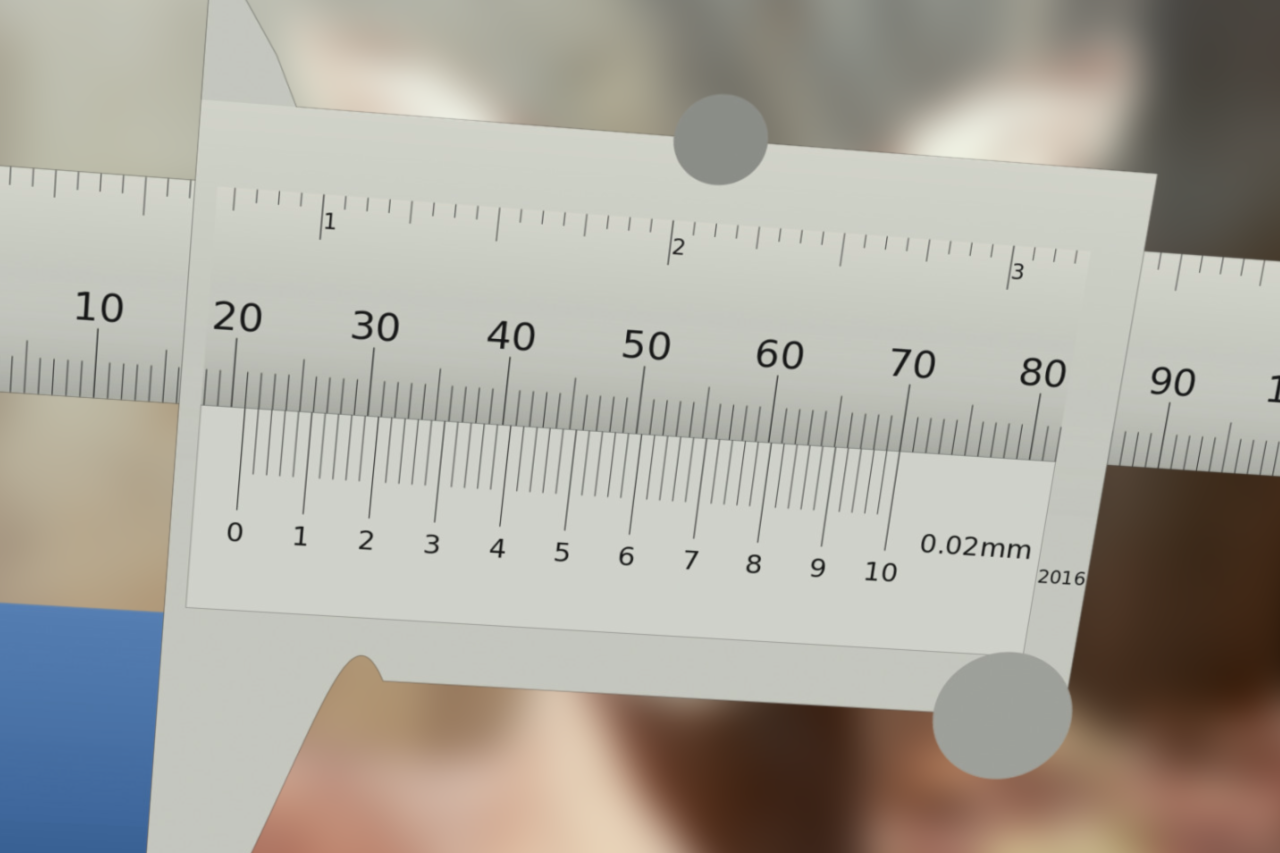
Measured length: 21.0,mm
